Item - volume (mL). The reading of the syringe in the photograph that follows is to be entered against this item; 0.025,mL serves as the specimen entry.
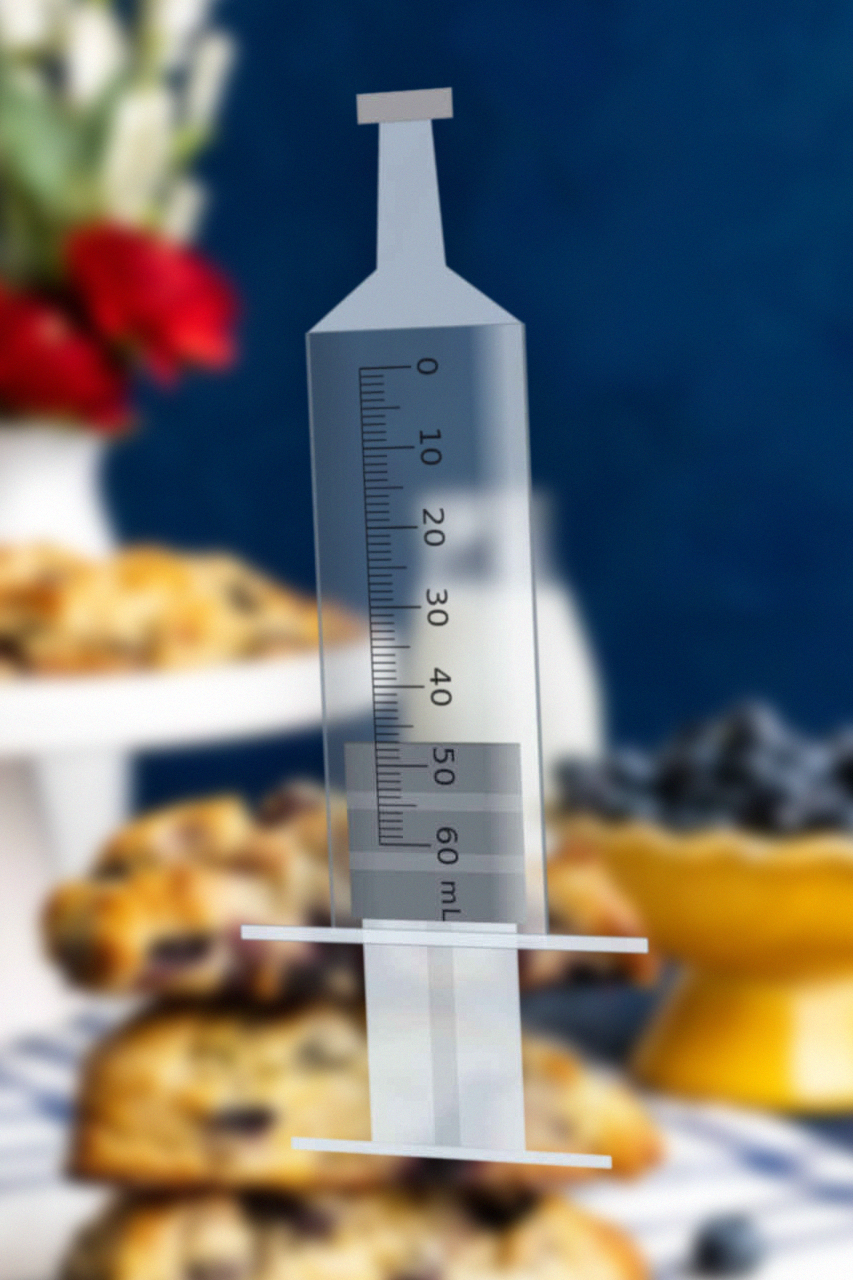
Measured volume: 47,mL
